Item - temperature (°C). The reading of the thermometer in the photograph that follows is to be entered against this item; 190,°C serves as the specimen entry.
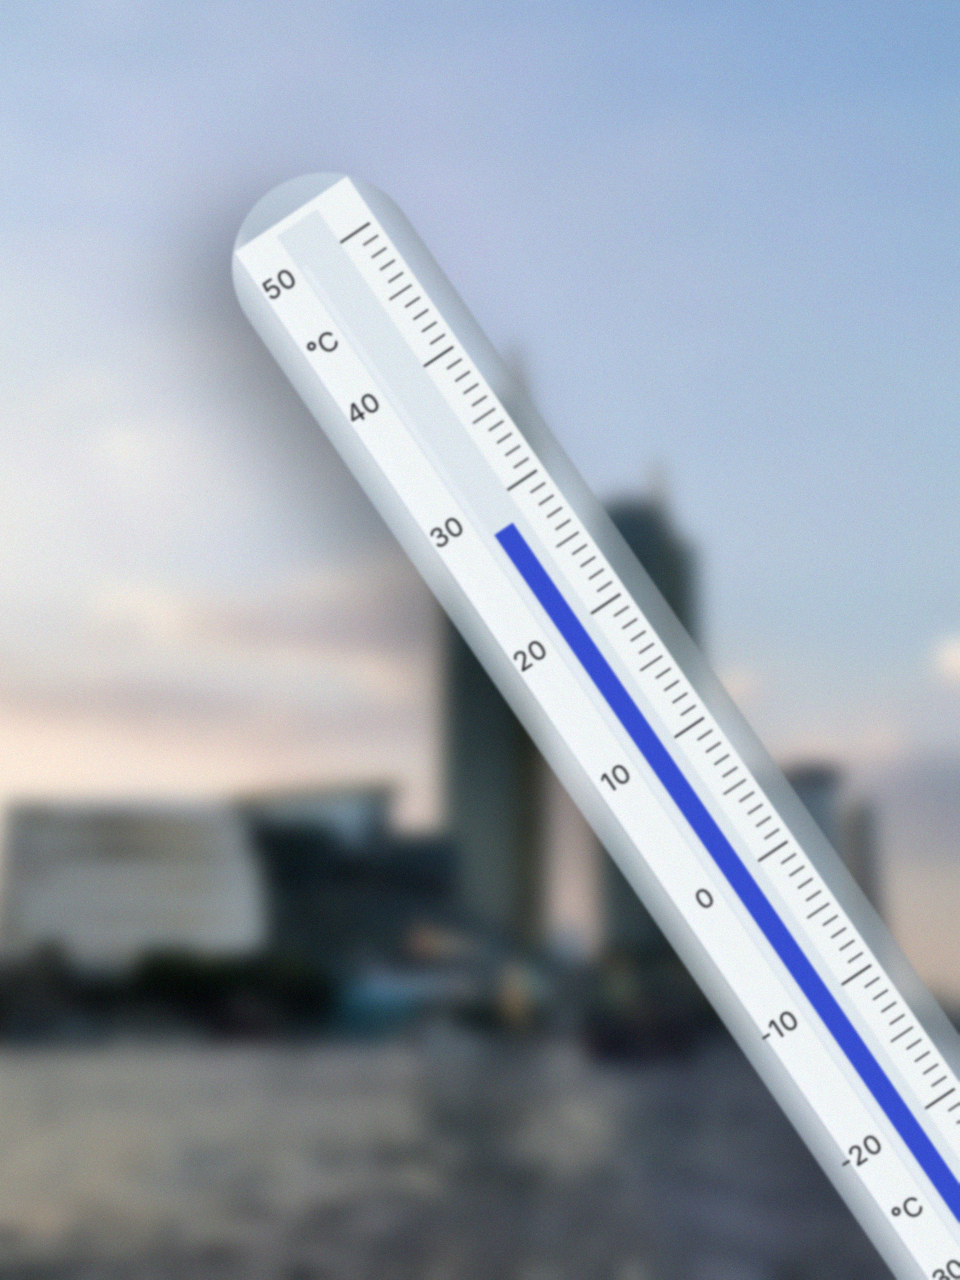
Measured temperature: 28,°C
